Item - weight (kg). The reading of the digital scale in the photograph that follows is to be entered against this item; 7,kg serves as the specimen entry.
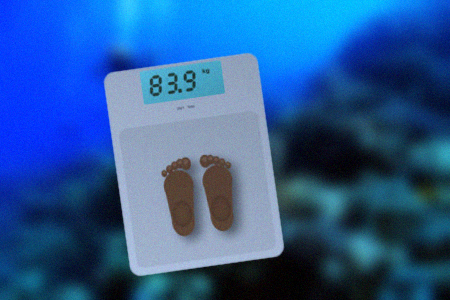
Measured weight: 83.9,kg
